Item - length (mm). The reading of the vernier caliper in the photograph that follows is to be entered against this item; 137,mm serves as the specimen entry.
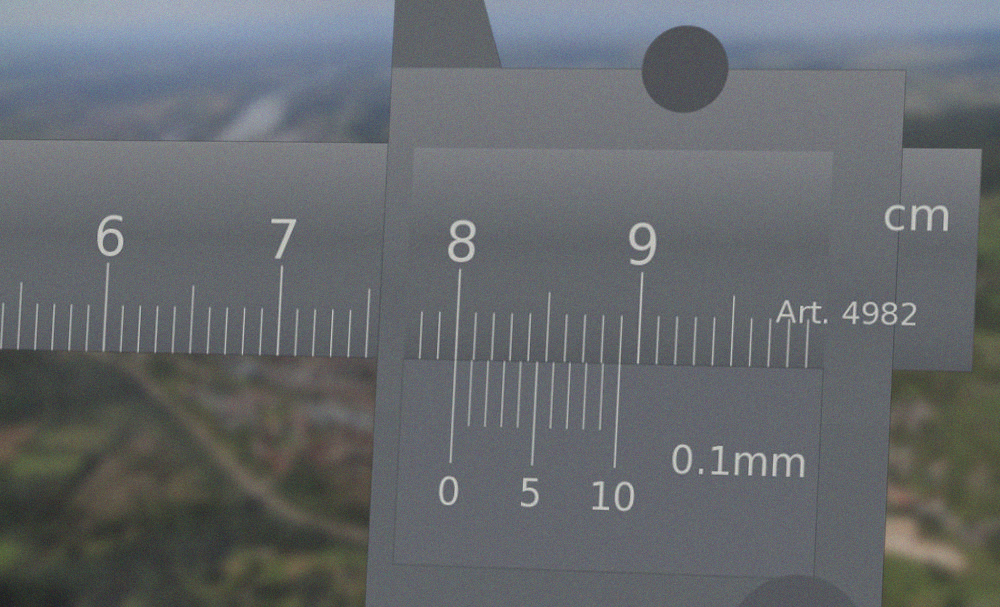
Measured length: 80.0,mm
